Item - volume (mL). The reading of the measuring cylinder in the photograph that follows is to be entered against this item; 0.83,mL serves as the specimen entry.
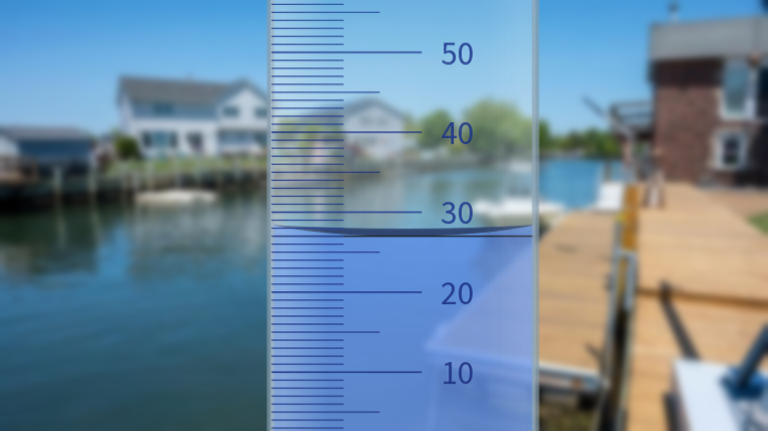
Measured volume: 27,mL
